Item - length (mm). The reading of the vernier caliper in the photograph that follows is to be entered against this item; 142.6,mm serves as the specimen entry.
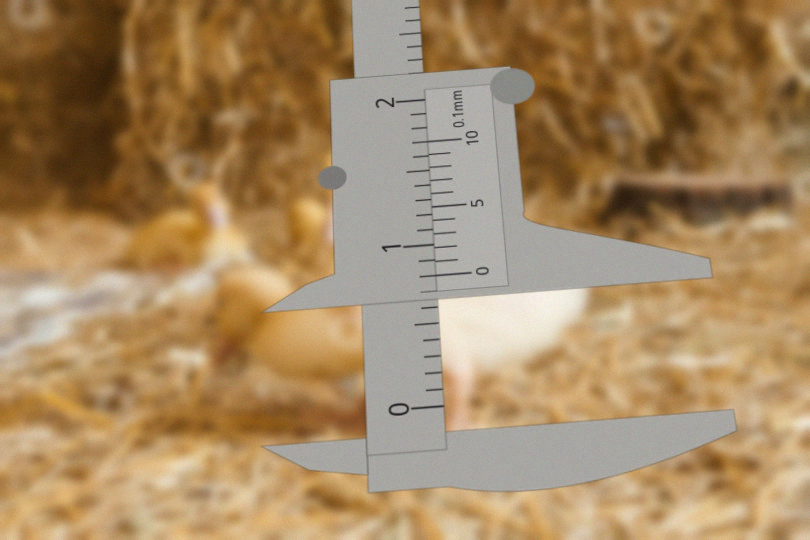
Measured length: 8.0,mm
